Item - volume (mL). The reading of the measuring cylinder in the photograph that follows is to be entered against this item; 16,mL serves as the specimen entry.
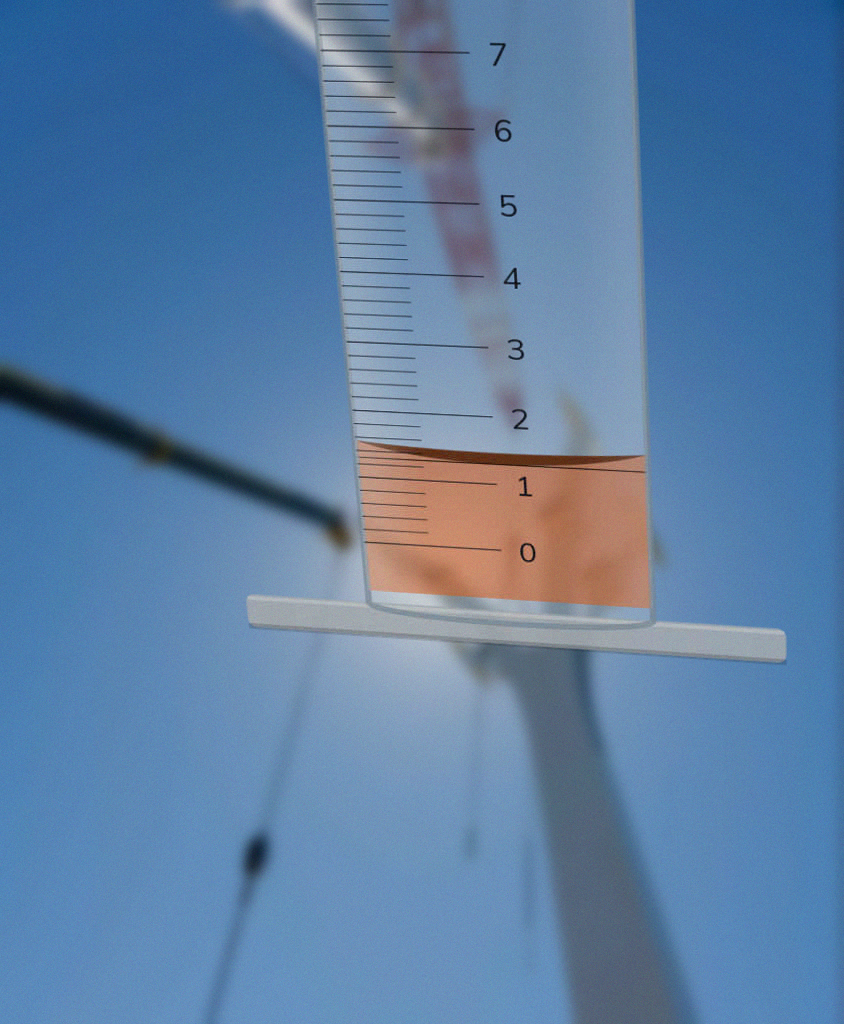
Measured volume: 1.3,mL
